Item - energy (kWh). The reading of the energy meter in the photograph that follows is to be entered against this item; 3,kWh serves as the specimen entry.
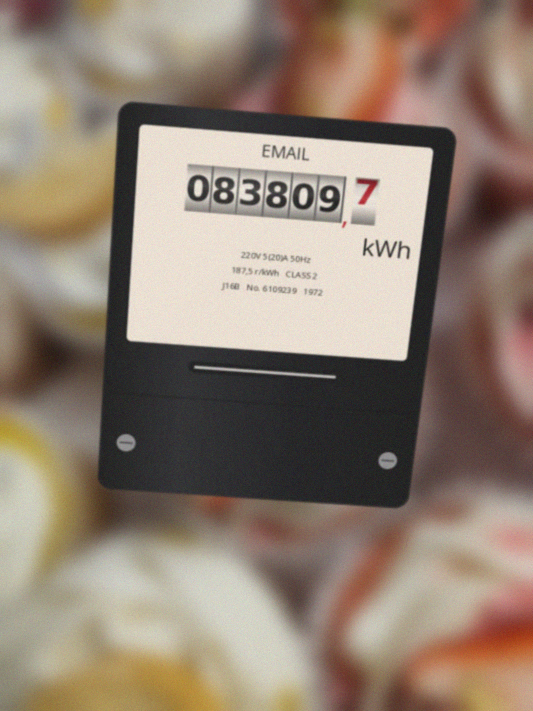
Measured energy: 83809.7,kWh
